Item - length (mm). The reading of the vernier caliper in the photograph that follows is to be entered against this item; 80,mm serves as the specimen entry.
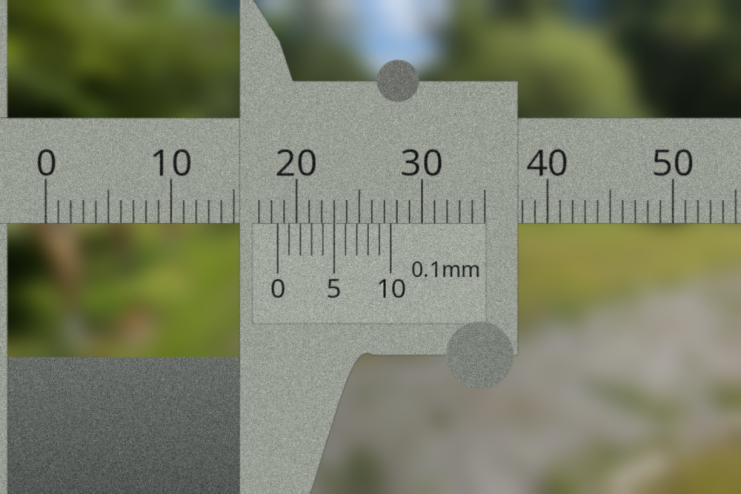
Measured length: 18.5,mm
